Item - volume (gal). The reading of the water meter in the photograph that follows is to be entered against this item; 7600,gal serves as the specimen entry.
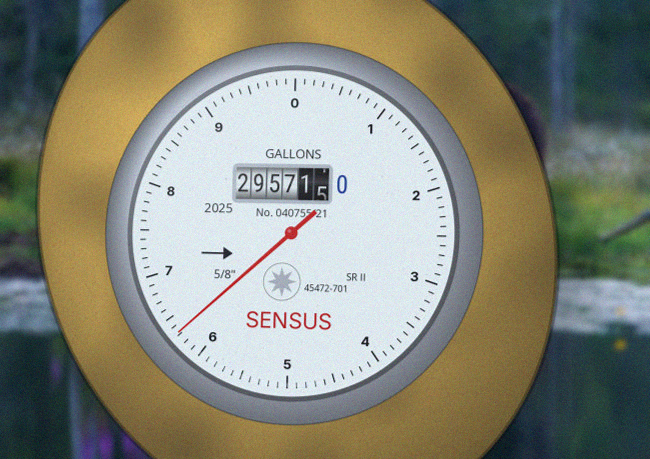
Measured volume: 2957146.3,gal
